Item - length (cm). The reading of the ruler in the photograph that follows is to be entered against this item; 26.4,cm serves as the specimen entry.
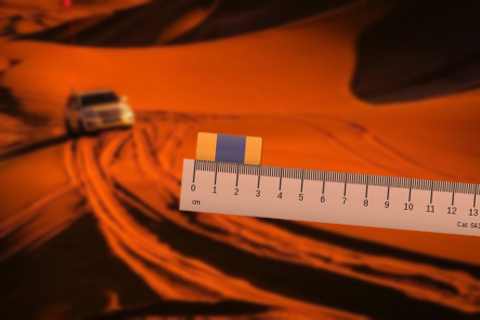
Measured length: 3,cm
